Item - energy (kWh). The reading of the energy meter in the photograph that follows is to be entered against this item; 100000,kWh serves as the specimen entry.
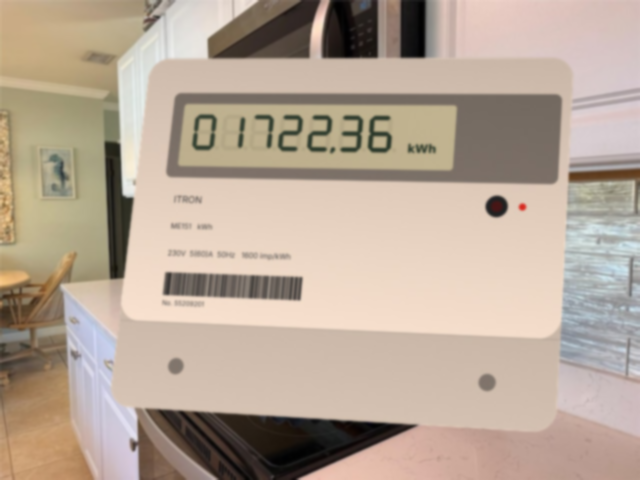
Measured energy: 1722.36,kWh
